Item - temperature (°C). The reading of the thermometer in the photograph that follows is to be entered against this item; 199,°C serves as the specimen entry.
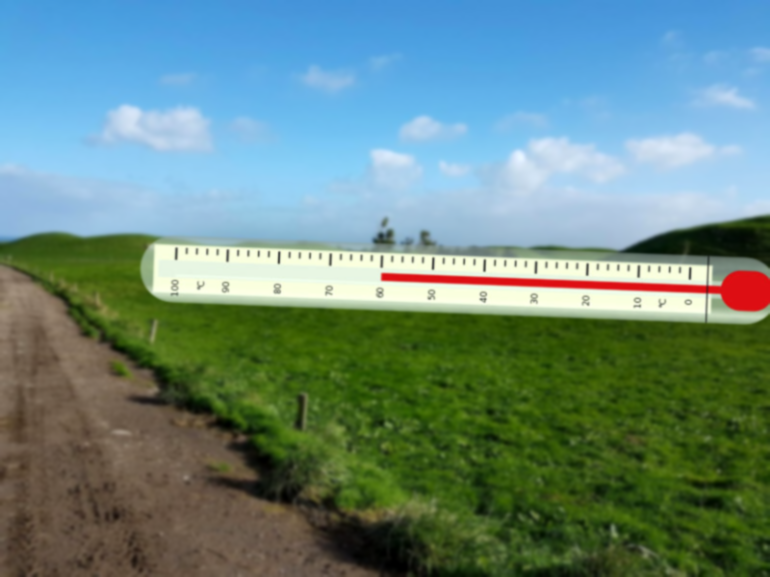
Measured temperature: 60,°C
